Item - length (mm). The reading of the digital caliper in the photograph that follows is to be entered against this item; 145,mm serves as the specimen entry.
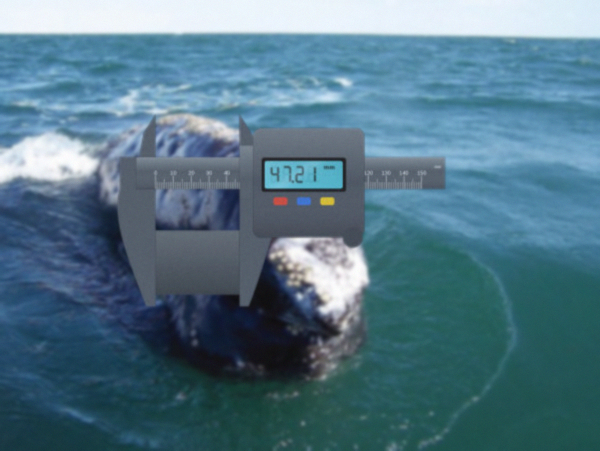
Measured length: 47.21,mm
